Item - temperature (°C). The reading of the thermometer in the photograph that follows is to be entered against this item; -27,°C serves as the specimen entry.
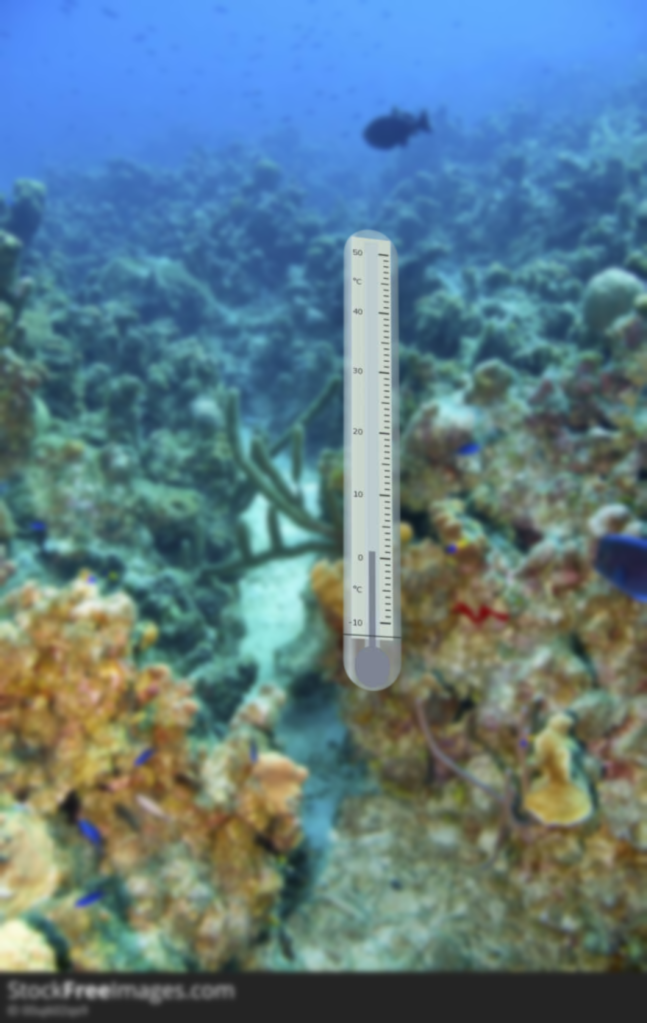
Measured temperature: 1,°C
